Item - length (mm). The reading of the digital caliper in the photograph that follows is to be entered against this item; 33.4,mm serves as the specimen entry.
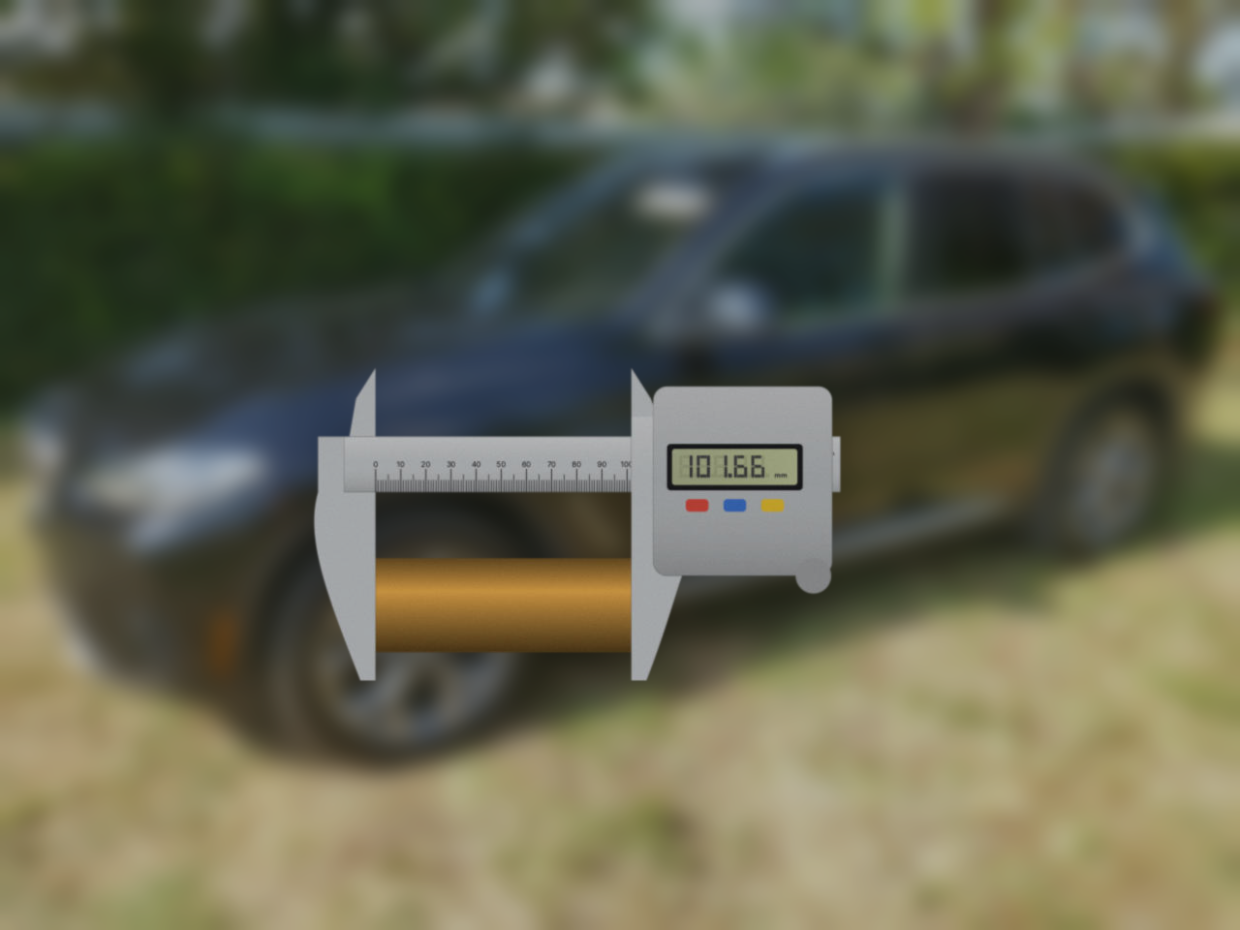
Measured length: 101.66,mm
